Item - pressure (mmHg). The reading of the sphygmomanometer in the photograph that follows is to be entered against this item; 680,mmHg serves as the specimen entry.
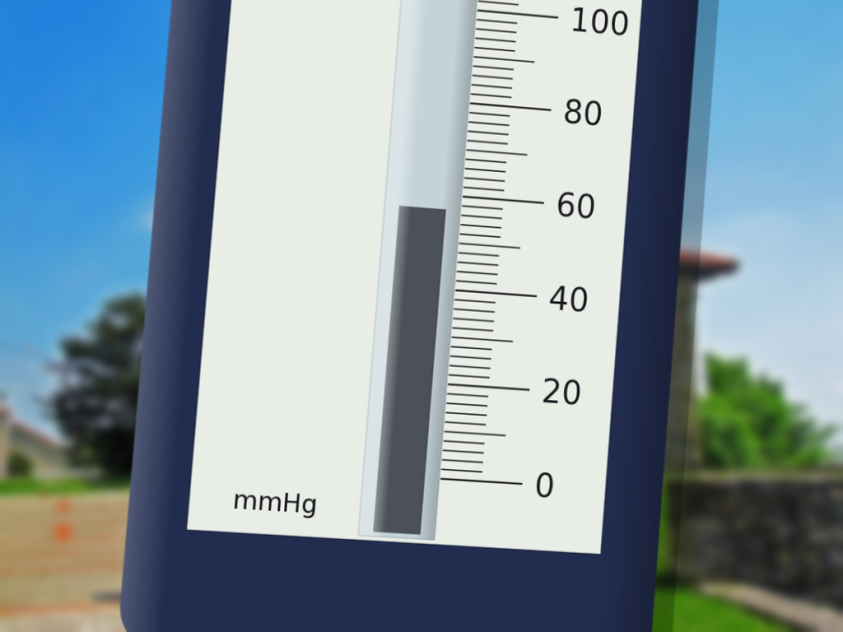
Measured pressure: 57,mmHg
